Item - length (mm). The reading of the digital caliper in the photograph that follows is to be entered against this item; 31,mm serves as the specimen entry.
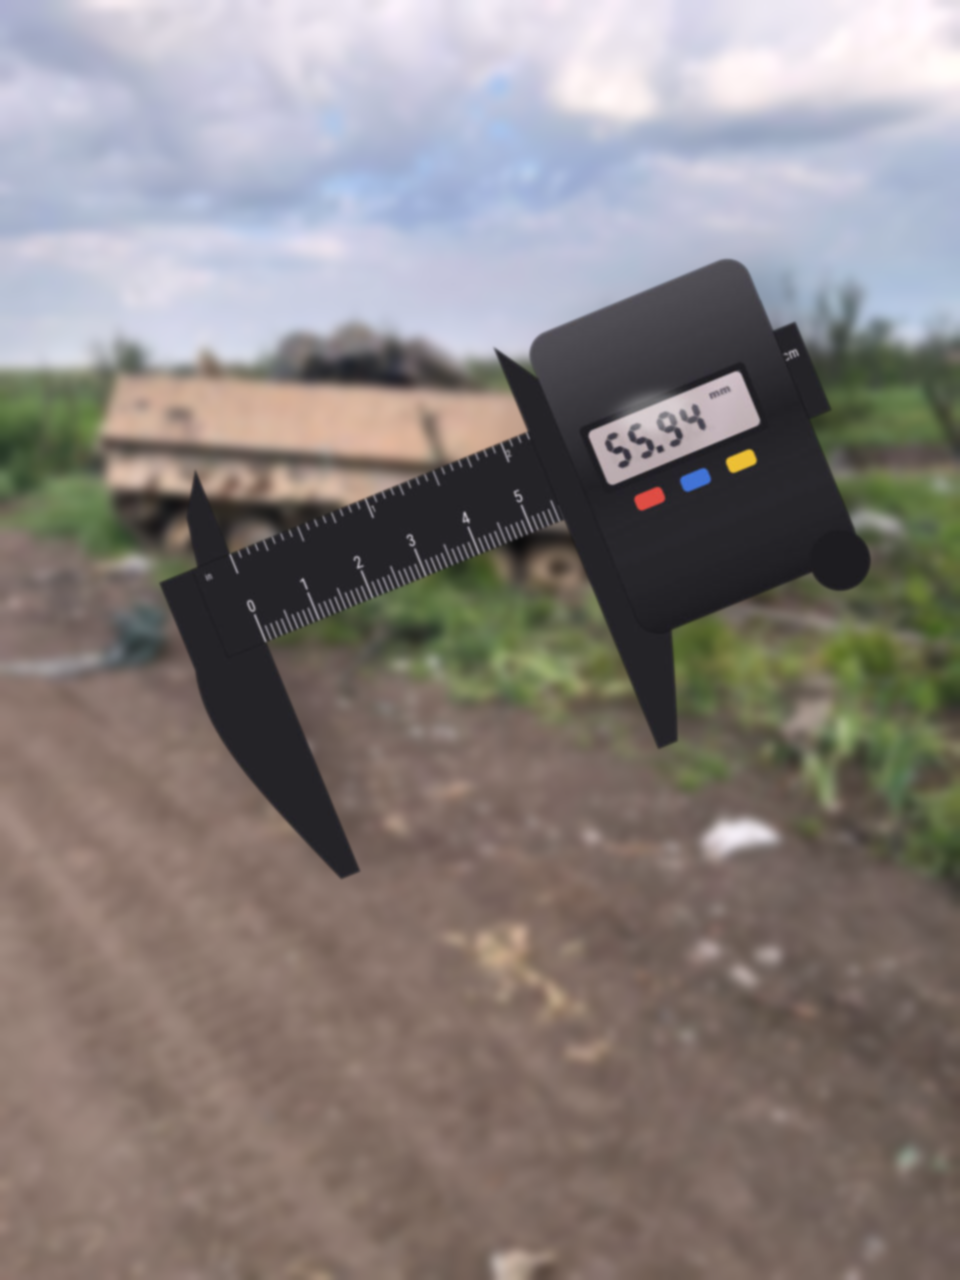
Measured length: 55.94,mm
